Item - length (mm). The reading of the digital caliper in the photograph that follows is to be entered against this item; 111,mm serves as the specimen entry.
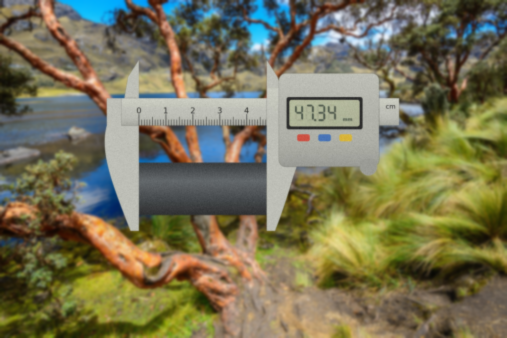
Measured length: 47.34,mm
